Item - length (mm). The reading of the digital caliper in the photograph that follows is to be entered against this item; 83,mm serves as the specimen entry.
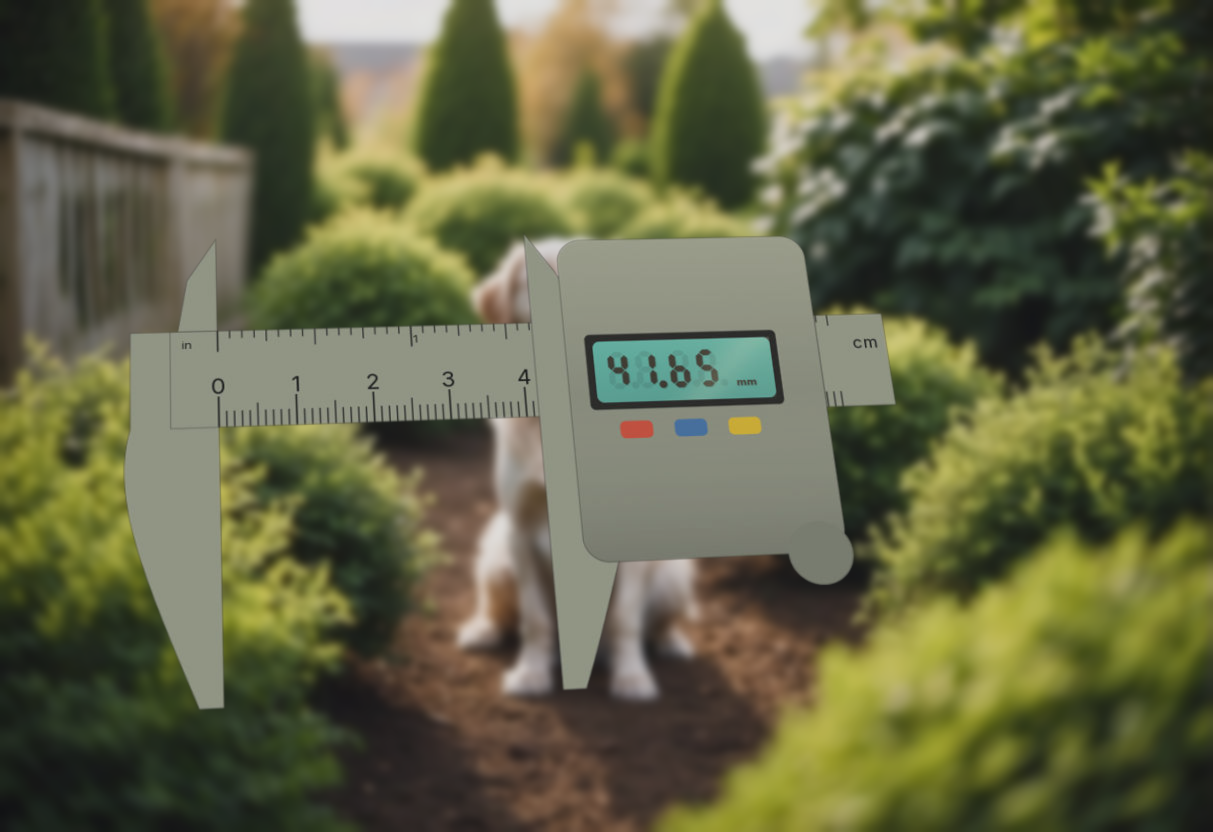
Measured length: 41.65,mm
